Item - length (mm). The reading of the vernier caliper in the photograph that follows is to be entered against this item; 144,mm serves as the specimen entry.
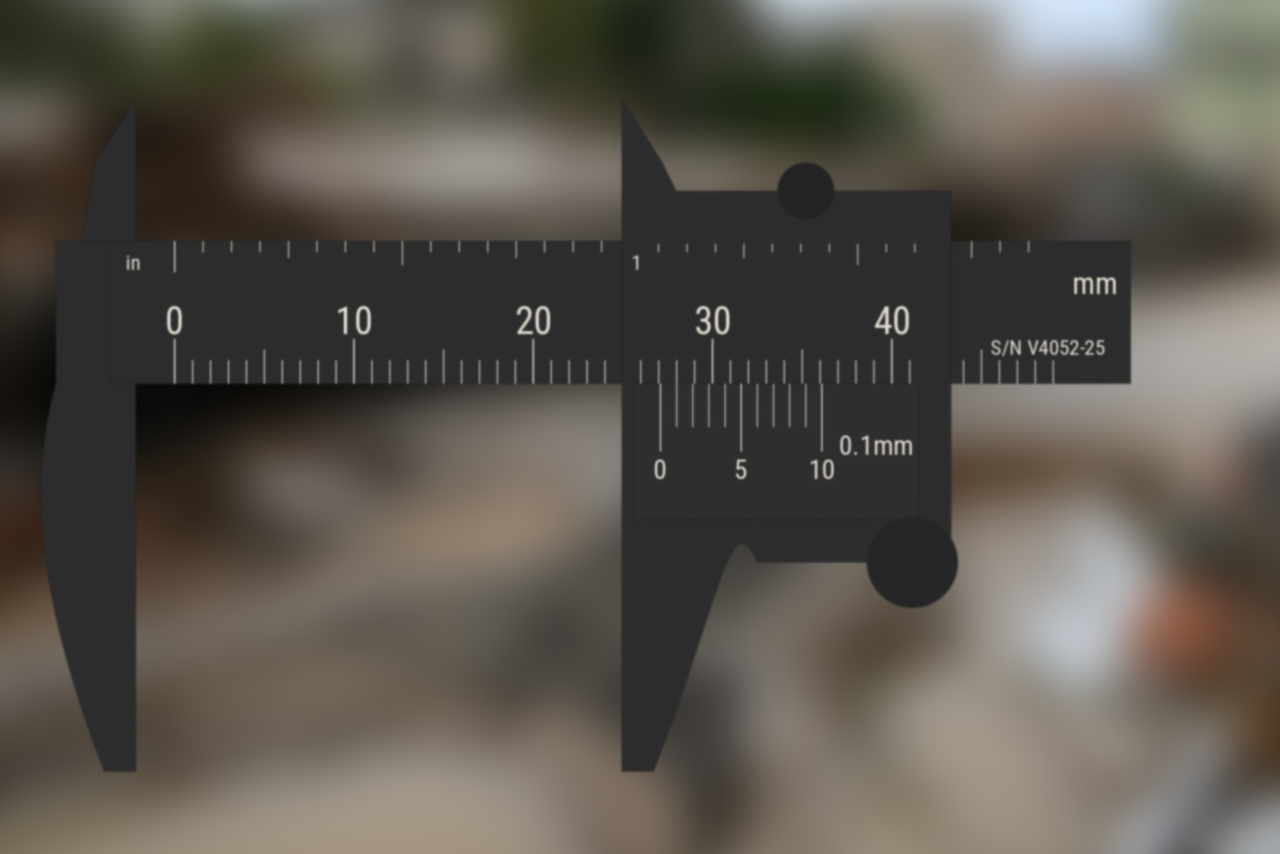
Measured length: 27.1,mm
